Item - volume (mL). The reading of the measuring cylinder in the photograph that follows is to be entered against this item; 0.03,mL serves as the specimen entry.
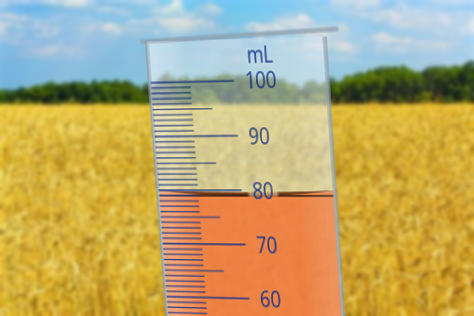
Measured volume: 79,mL
